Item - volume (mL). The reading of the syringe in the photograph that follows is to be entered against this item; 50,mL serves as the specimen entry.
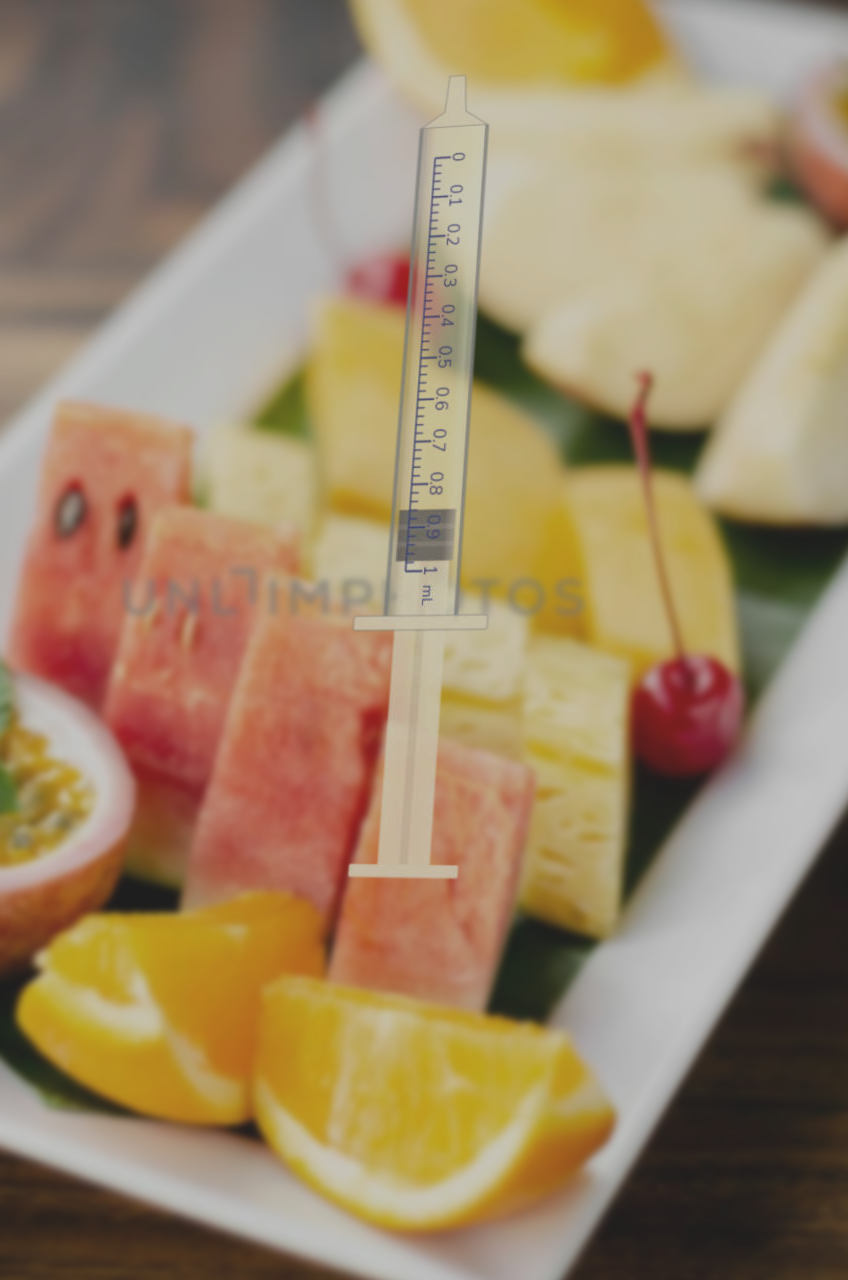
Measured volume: 0.86,mL
